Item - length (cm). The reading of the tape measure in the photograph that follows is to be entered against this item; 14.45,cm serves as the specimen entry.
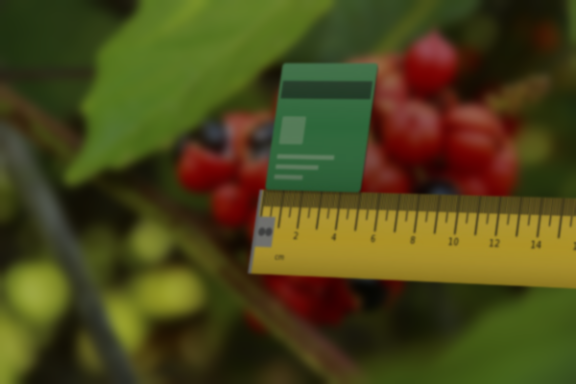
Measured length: 5,cm
